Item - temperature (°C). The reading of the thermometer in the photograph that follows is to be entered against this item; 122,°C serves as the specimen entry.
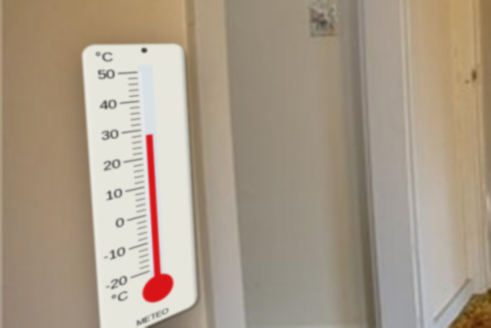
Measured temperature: 28,°C
